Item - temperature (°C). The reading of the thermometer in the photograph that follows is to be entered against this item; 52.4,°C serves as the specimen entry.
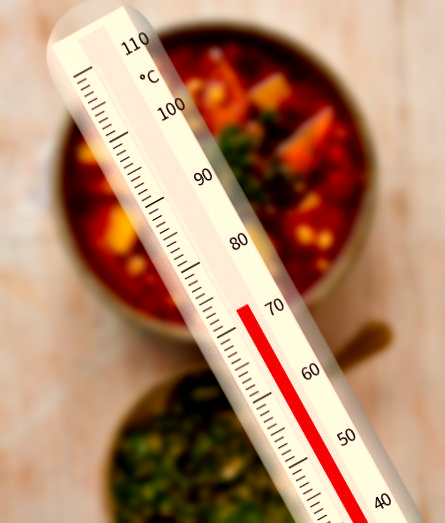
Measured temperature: 72,°C
